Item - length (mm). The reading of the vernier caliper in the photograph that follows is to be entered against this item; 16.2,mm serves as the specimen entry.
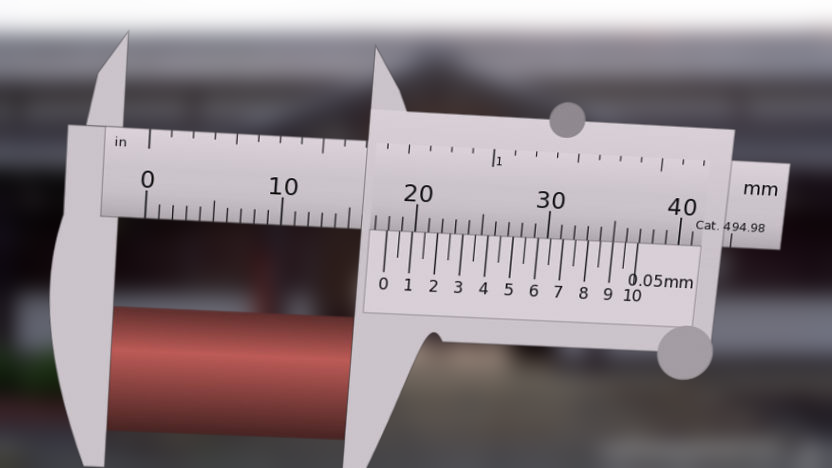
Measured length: 17.9,mm
